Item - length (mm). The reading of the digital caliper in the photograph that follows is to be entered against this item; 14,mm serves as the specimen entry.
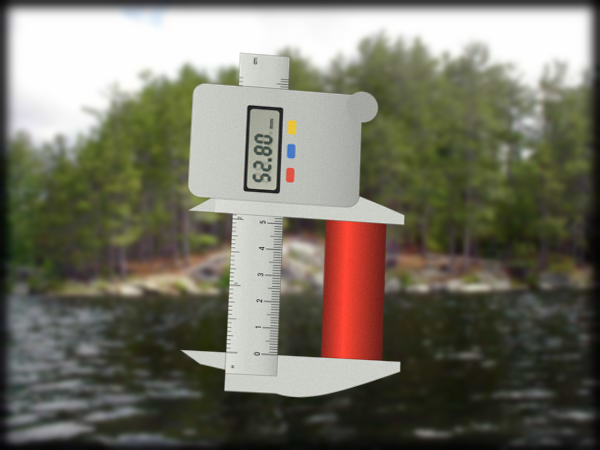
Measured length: 52.80,mm
